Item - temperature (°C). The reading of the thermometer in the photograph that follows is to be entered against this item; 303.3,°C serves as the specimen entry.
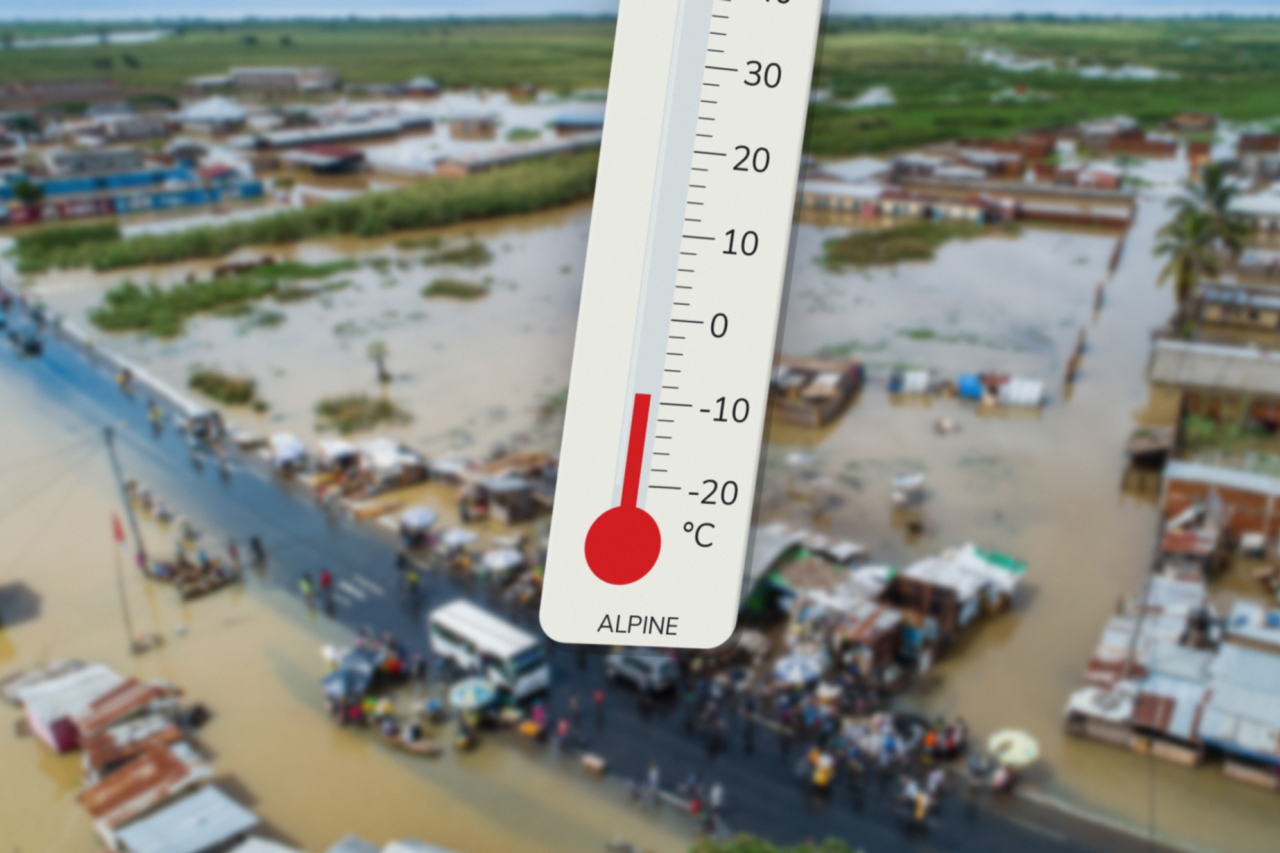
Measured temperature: -9,°C
